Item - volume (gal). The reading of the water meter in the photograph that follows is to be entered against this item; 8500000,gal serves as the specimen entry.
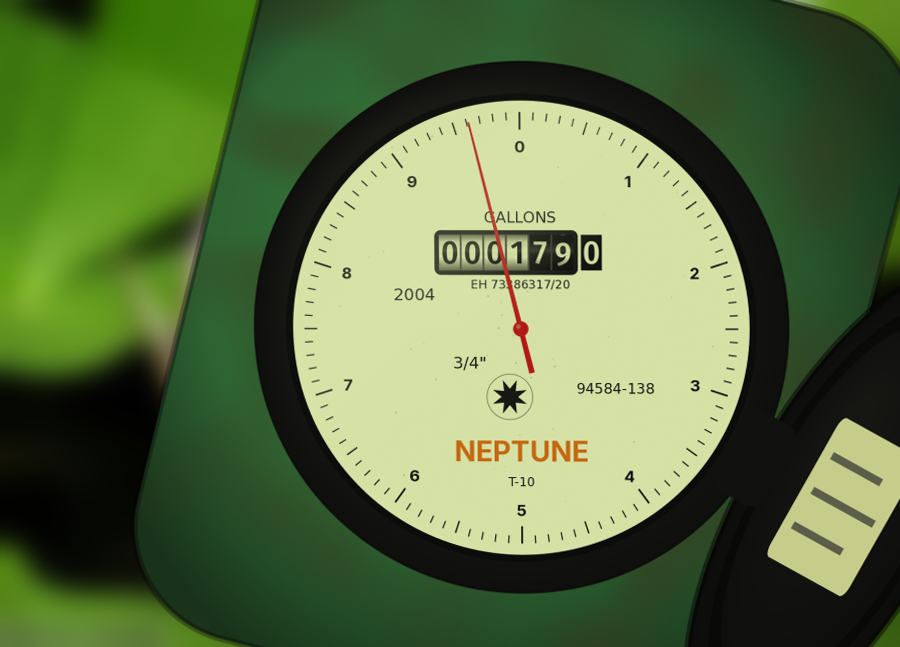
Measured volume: 1789.6,gal
